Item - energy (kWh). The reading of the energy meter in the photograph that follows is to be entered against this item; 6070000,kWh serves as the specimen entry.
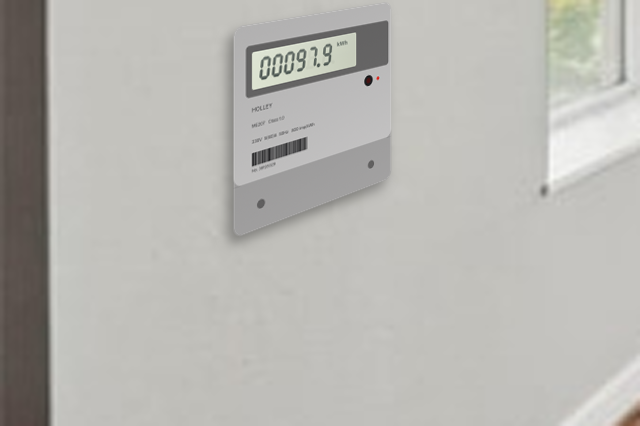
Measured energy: 97.9,kWh
